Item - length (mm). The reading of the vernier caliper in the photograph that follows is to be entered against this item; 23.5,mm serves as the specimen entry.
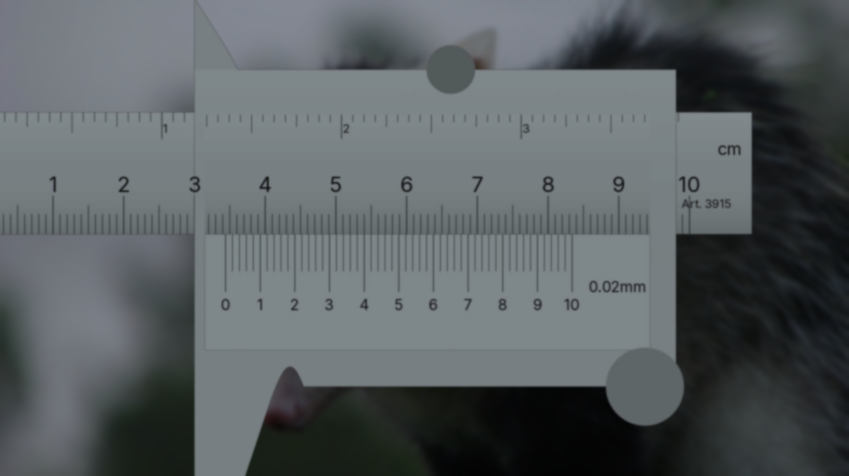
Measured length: 34.4,mm
